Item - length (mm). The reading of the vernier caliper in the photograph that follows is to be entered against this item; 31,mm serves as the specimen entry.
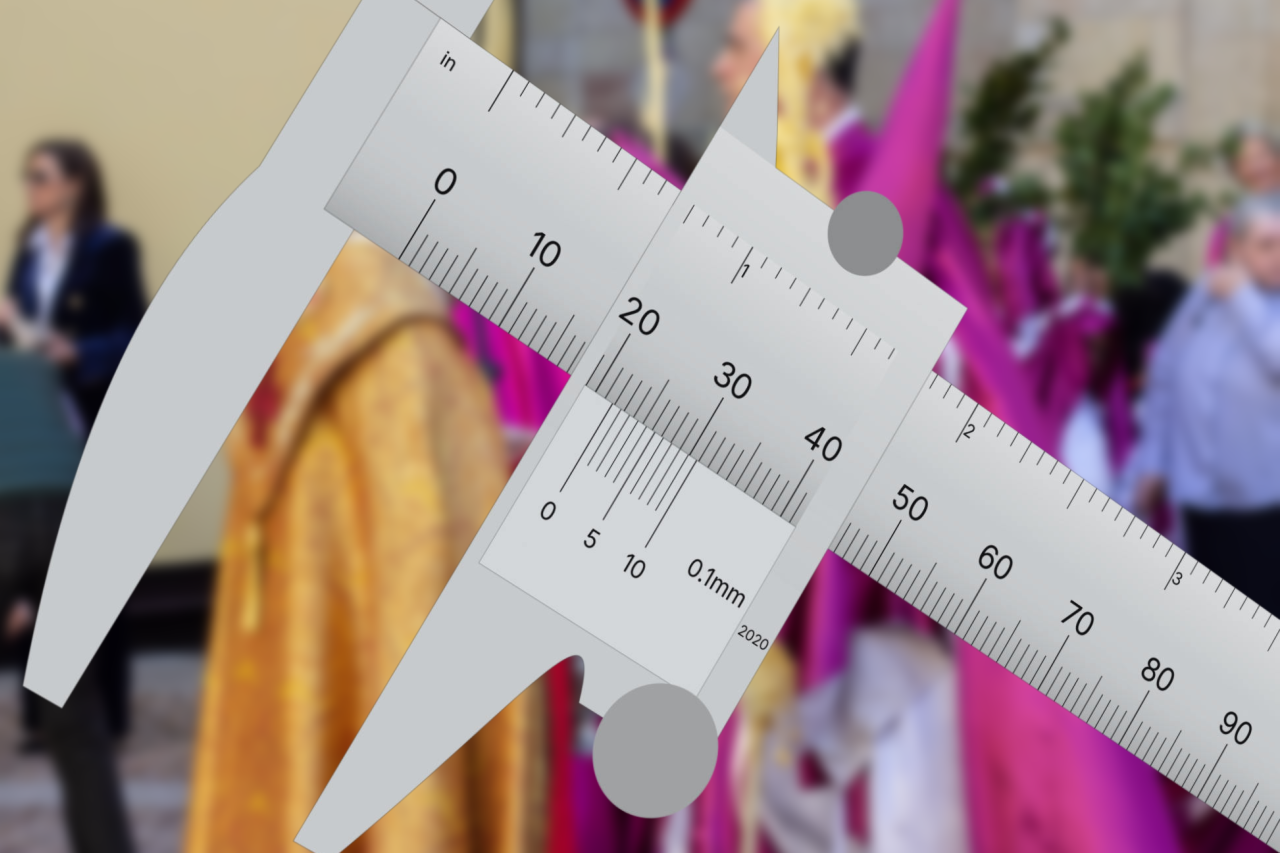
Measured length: 21.8,mm
